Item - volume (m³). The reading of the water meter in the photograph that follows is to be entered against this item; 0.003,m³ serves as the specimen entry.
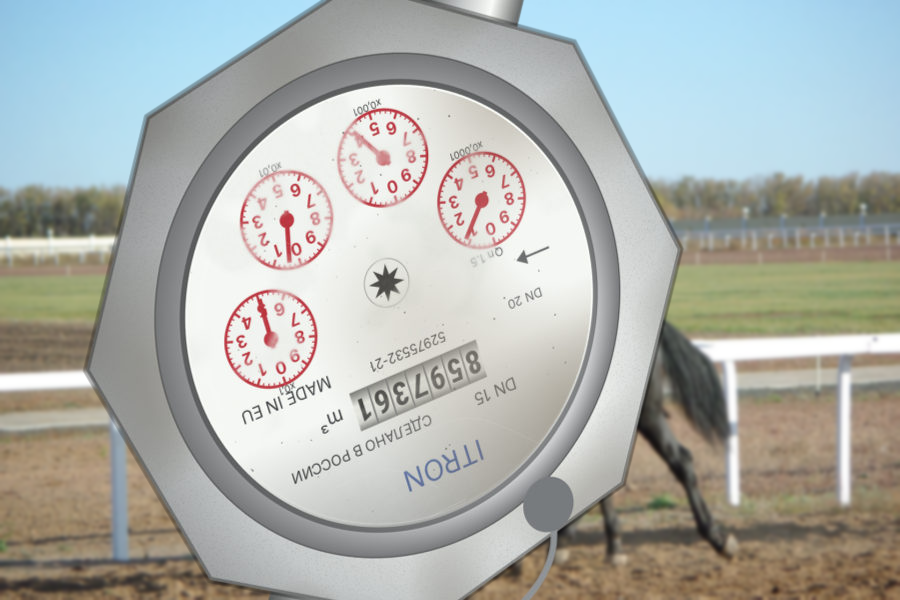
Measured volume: 8597361.5041,m³
